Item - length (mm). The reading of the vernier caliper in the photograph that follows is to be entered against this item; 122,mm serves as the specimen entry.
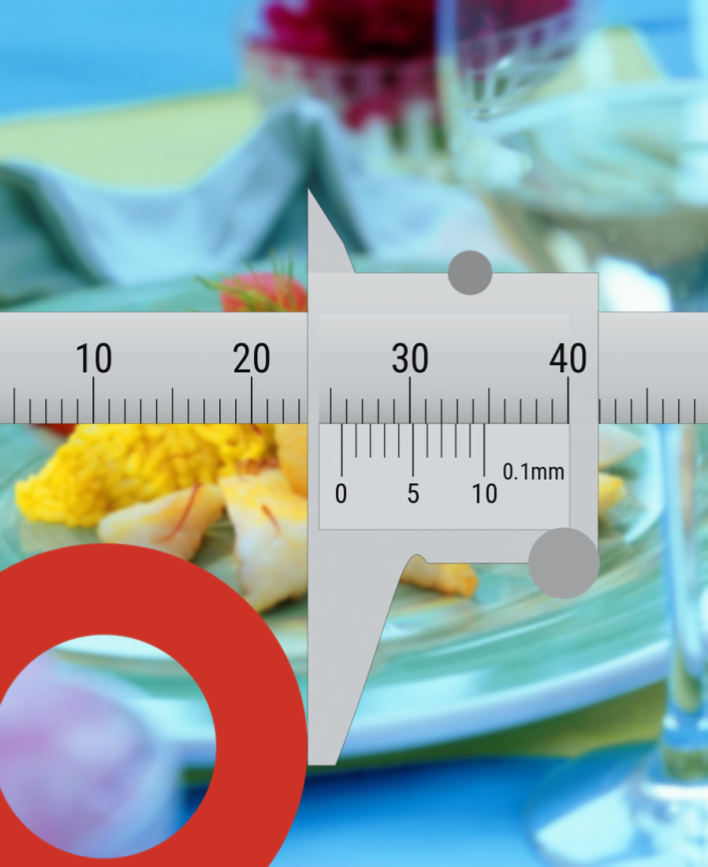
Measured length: 25.7,mm
